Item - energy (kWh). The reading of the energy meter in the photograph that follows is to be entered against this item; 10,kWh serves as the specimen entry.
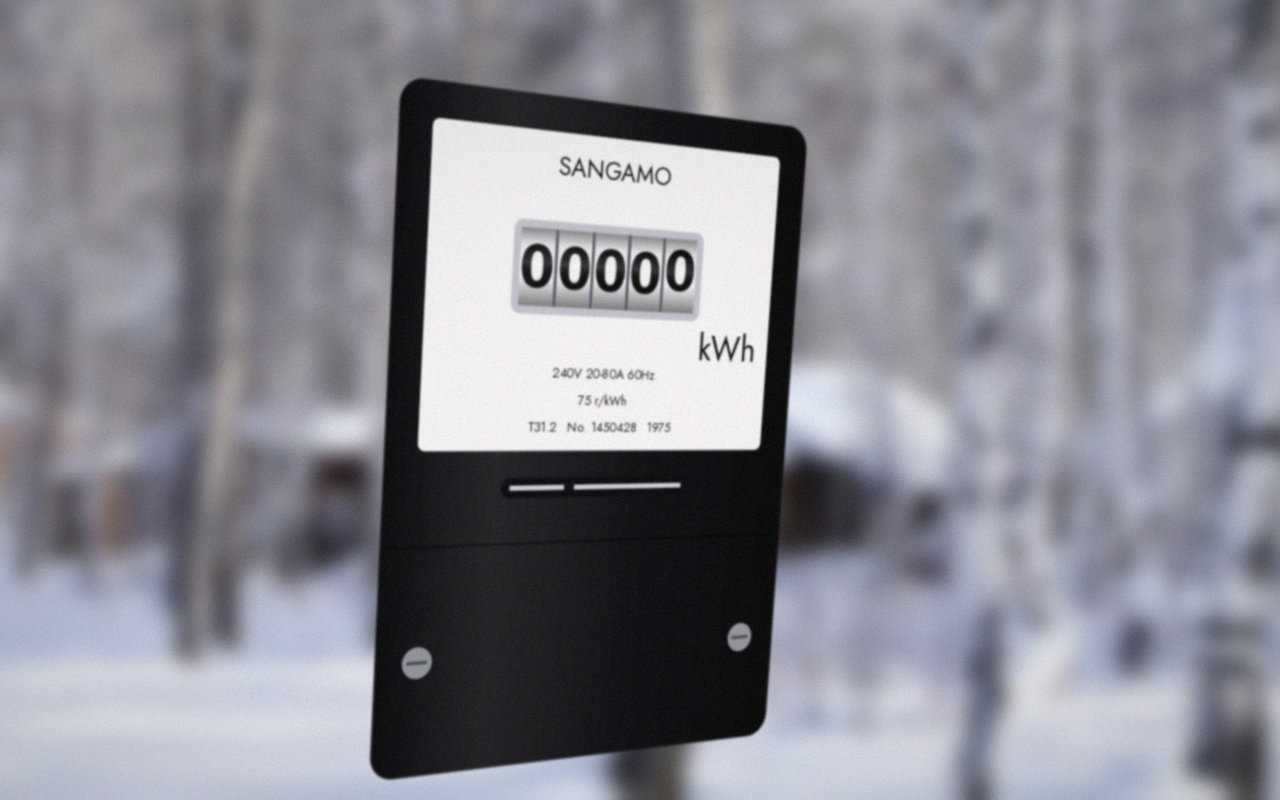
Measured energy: 0,kWh
